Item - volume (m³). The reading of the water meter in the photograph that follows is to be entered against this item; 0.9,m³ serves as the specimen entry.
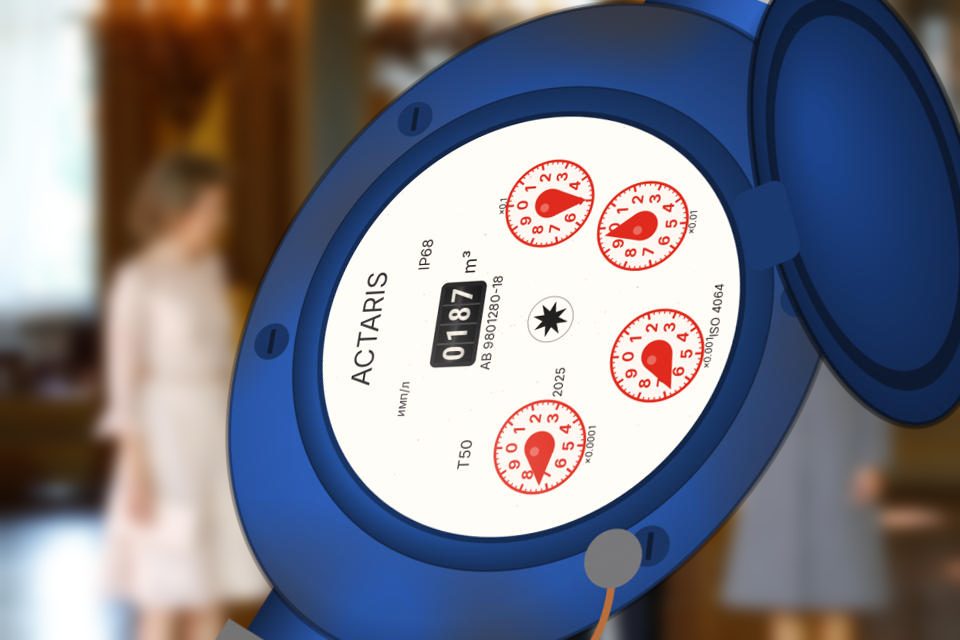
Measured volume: 187.4967,m³
